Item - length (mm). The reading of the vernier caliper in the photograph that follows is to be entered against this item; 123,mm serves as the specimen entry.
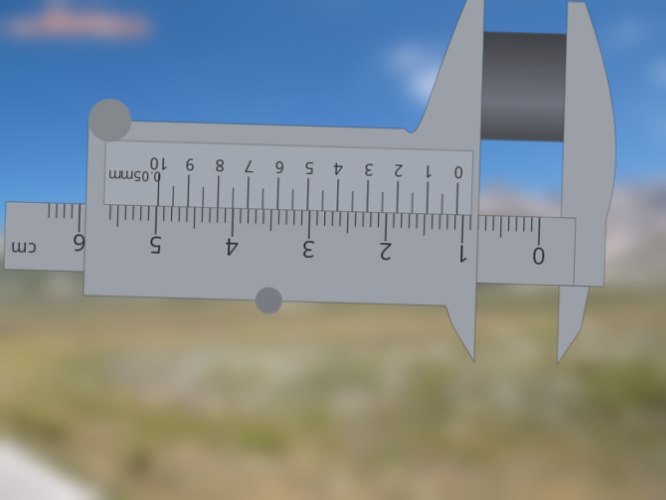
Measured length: 10.8,mm
